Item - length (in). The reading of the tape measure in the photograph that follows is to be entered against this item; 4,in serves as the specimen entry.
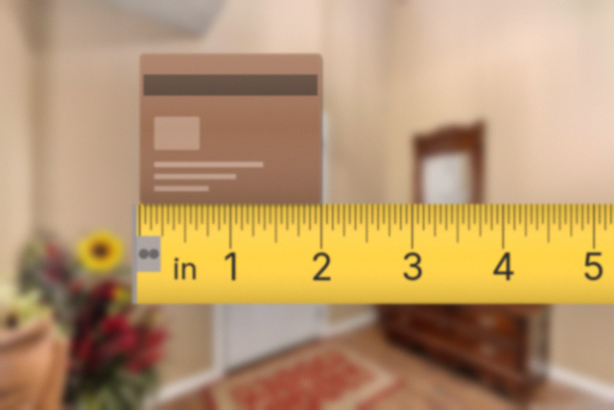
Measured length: 2,in
